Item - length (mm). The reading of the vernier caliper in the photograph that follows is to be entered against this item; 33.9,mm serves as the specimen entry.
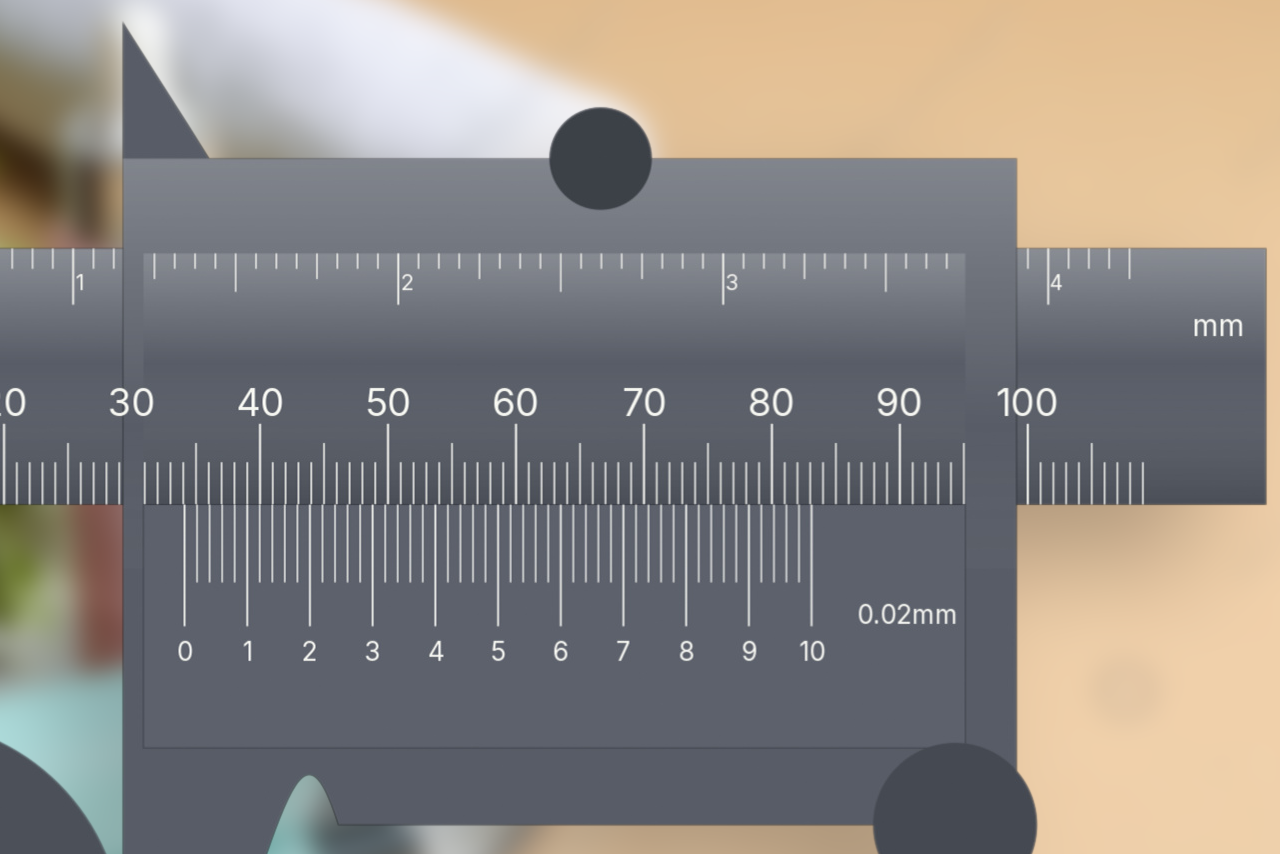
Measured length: 34.1,mm
